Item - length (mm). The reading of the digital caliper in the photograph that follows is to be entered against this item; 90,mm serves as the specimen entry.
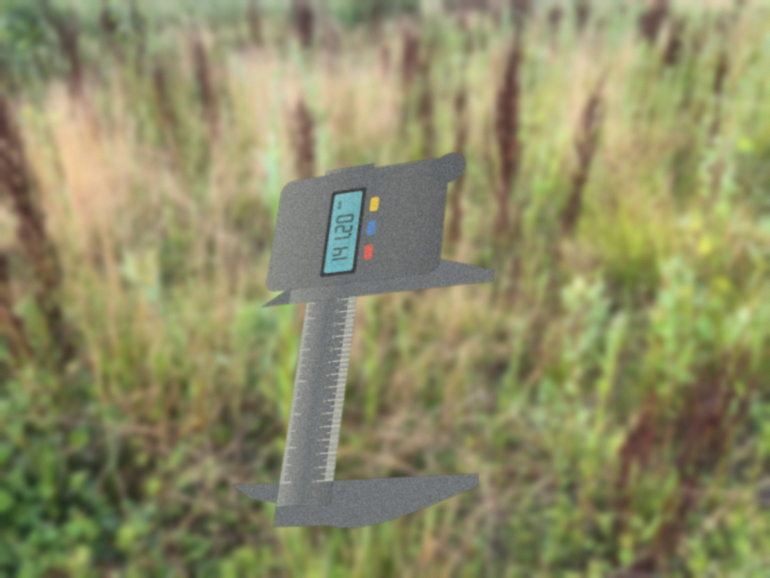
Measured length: 141.20,mm
